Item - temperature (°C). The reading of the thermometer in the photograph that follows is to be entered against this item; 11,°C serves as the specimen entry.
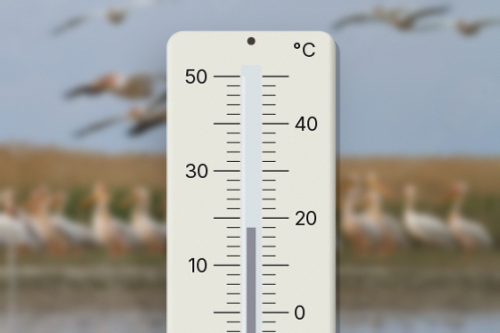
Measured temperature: 18,°C
